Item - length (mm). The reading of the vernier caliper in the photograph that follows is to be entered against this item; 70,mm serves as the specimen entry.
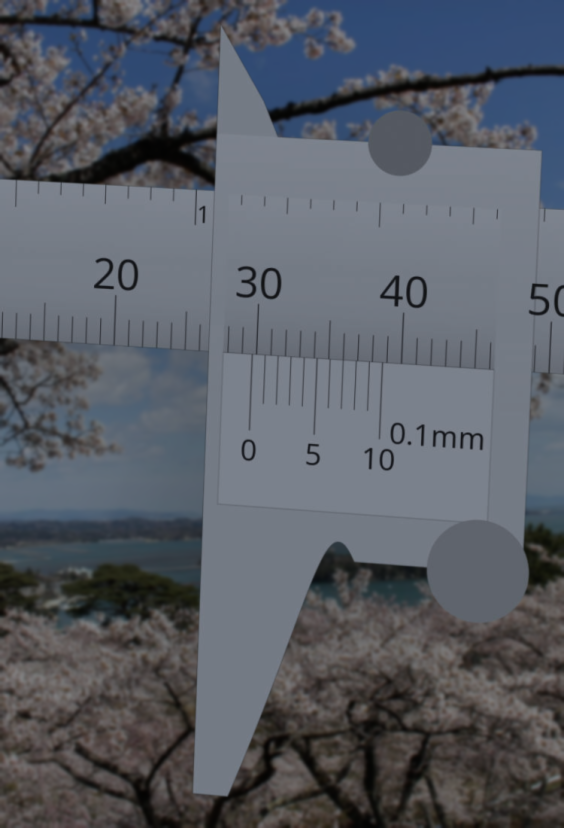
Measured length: 29.7,mm
